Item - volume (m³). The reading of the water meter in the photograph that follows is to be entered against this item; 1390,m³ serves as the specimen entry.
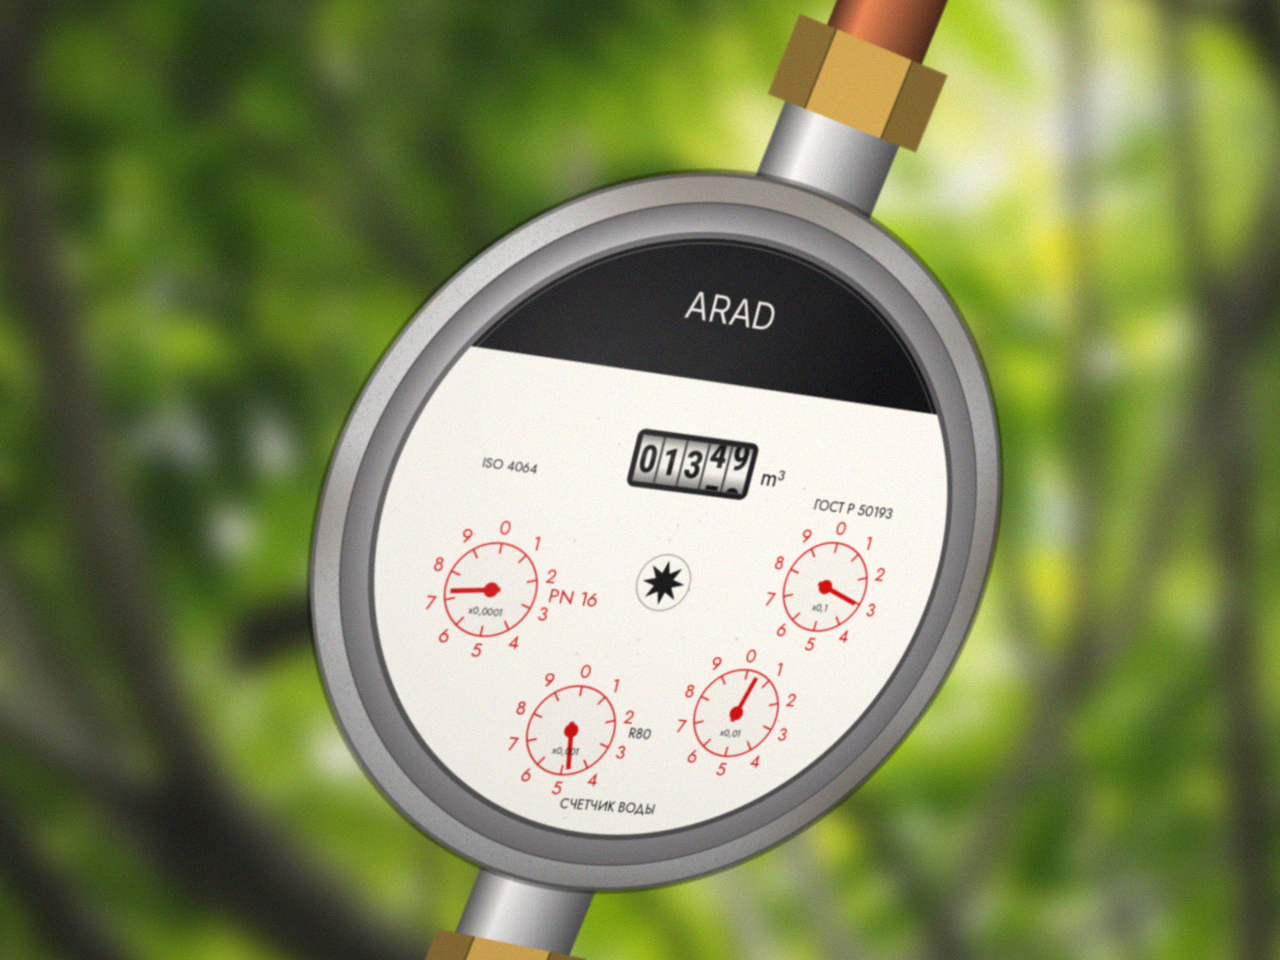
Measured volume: 1349.3047,m³
